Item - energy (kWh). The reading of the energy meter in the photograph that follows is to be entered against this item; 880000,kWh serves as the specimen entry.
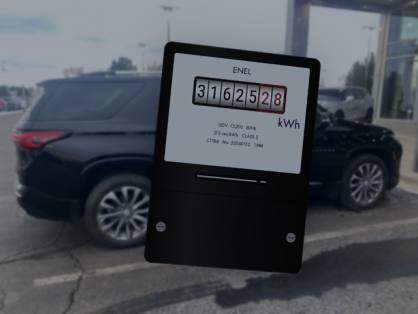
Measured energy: 31625.28,kWh
